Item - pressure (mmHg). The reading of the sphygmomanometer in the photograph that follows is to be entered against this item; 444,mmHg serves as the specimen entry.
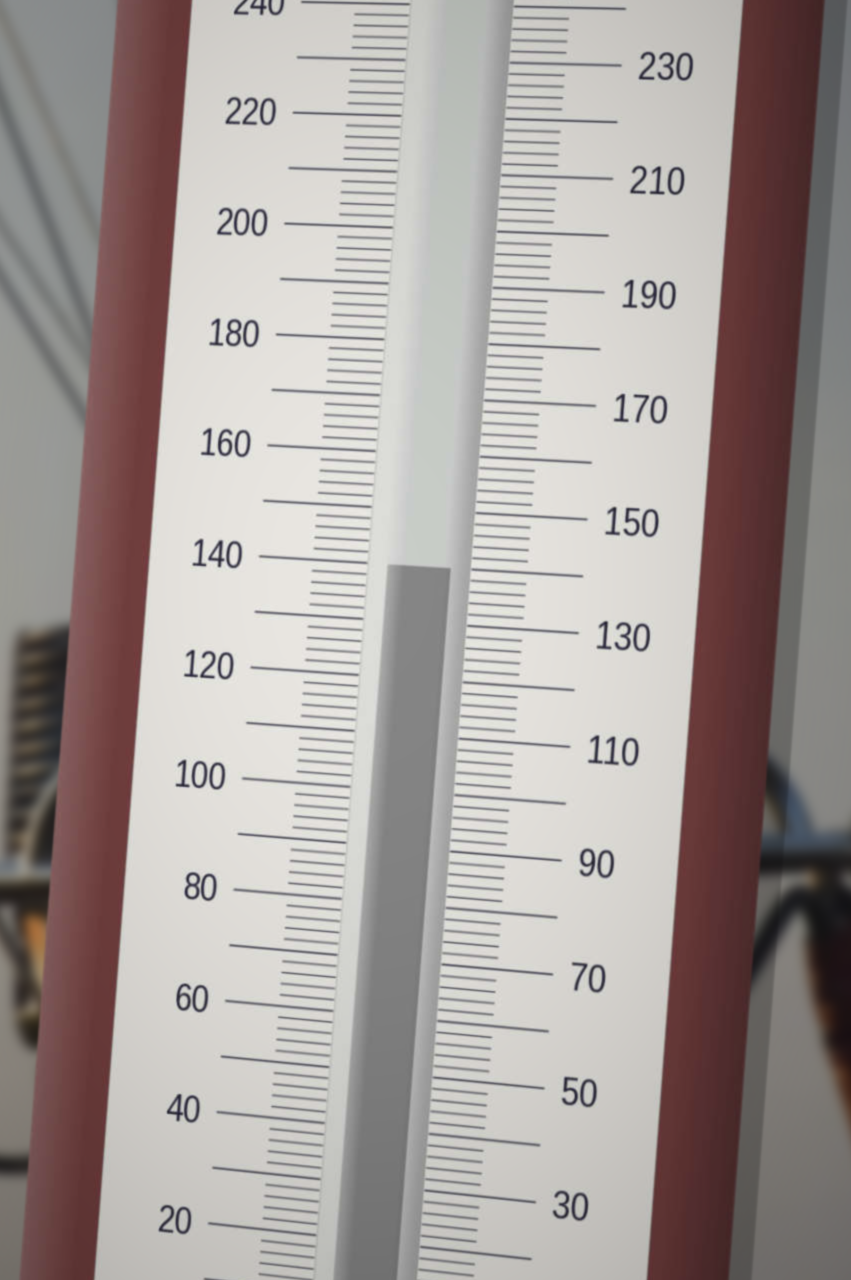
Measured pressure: 140,mmHg
